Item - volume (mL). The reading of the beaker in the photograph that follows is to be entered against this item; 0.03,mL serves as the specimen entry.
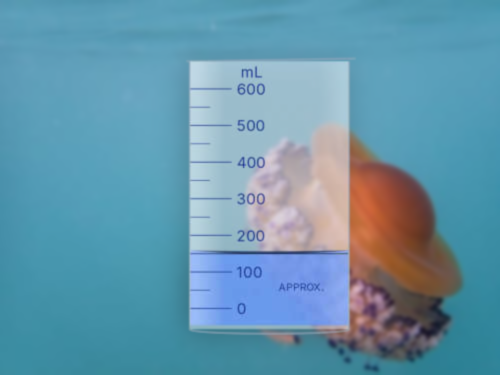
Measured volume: 150,mL
